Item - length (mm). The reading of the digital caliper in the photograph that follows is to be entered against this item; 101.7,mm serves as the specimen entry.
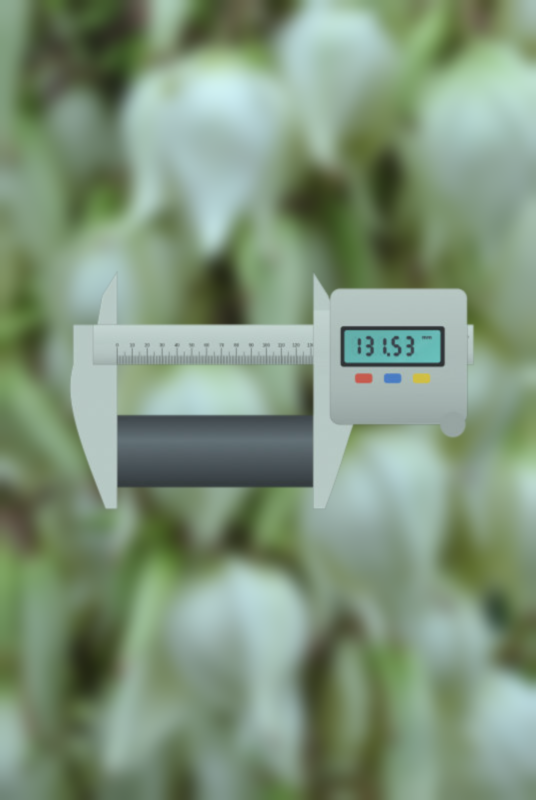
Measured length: 131.53,mm
